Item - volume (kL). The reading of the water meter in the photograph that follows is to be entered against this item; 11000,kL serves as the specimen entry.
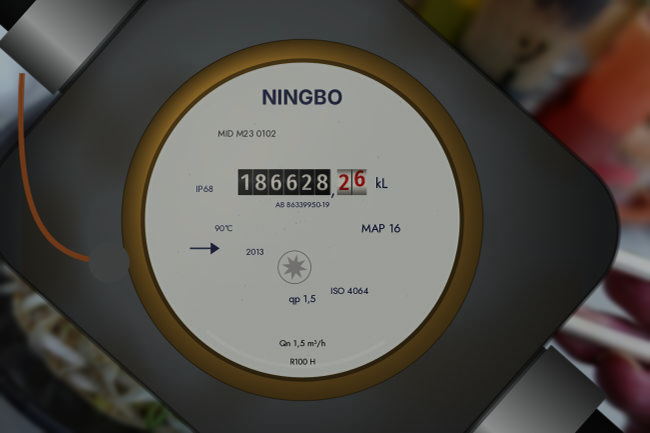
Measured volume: 186628.26,kL
